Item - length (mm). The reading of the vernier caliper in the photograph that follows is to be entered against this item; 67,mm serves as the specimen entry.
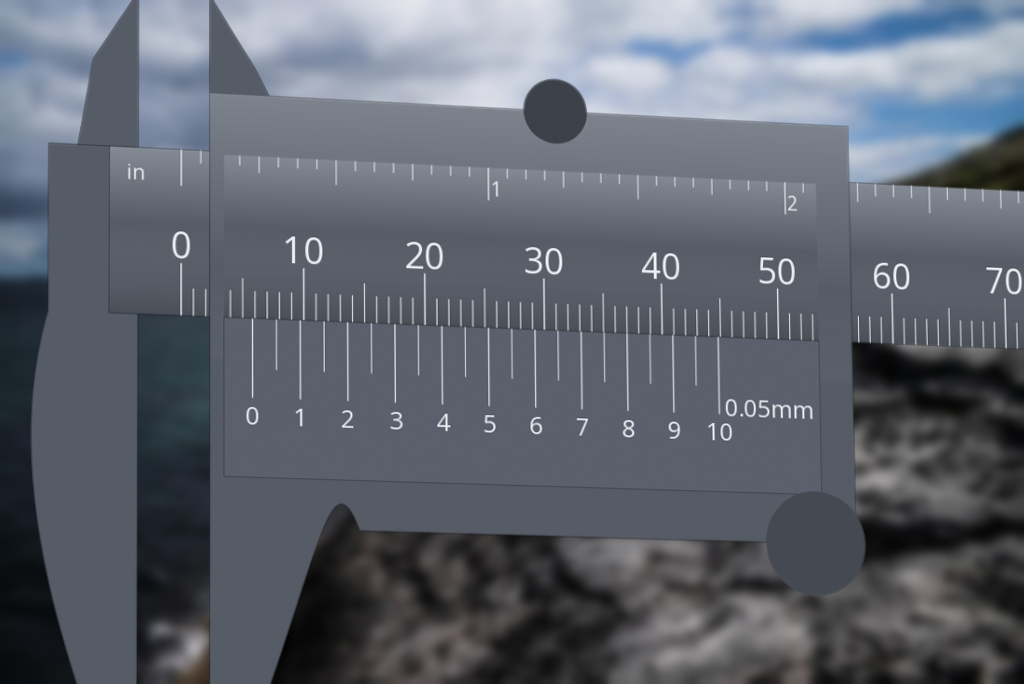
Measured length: 5.8,mm
